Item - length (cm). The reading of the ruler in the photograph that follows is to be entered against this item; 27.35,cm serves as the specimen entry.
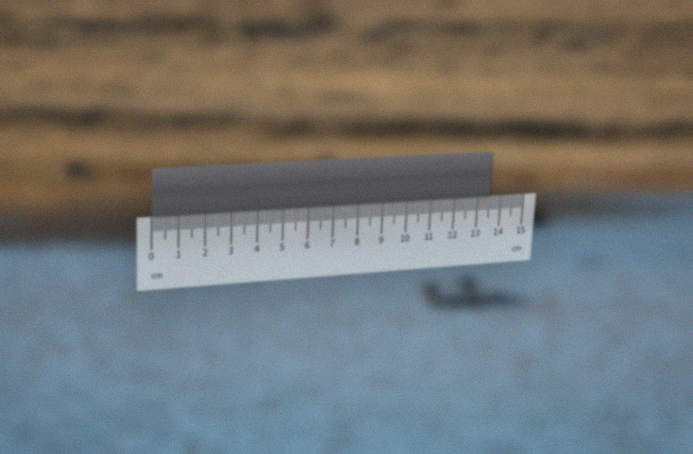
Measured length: 13.5,cm
